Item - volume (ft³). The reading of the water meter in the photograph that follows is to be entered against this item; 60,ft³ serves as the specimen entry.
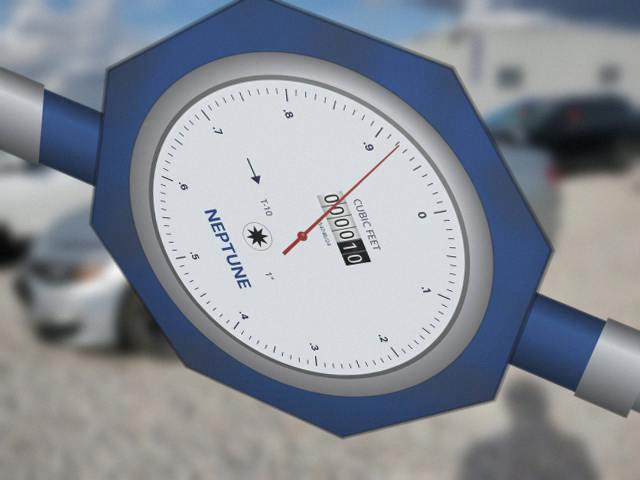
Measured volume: 9.92,ft³
